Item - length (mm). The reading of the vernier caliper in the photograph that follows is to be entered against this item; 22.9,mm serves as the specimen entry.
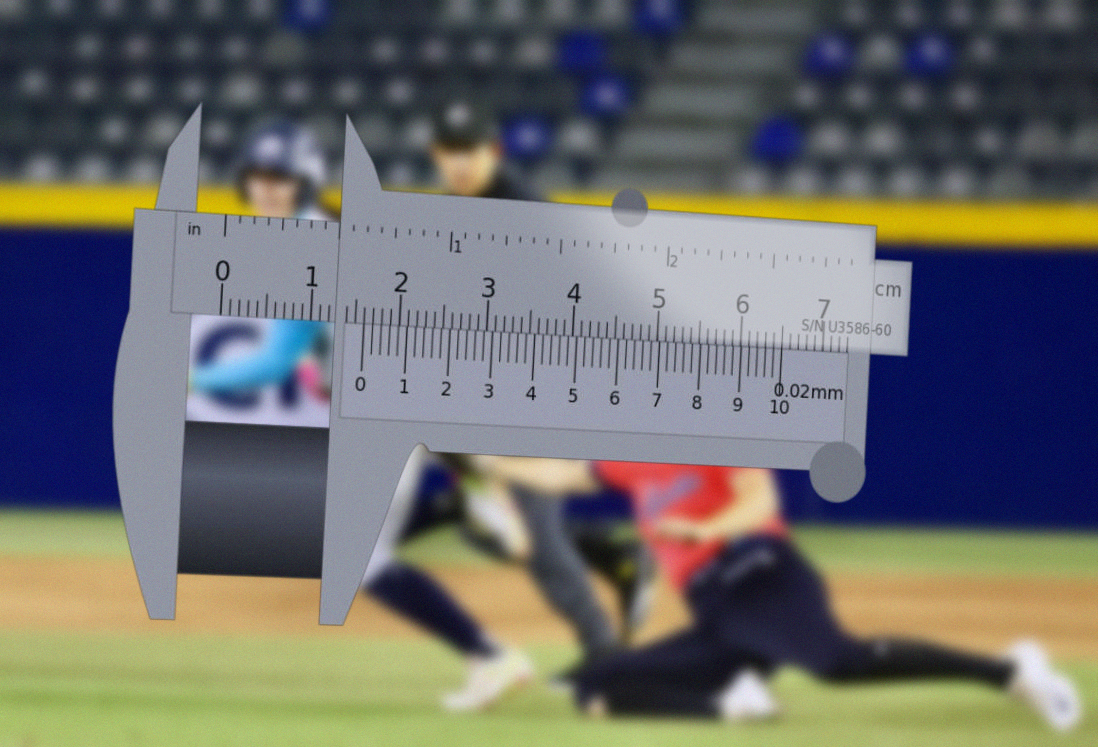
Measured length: 16.0,mm
